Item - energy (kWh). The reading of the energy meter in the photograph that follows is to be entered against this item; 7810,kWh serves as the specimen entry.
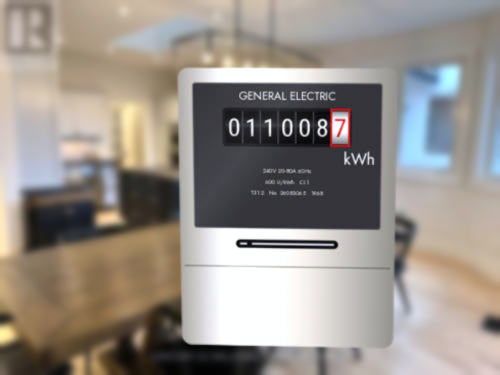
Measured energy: 11008.7,kWh
